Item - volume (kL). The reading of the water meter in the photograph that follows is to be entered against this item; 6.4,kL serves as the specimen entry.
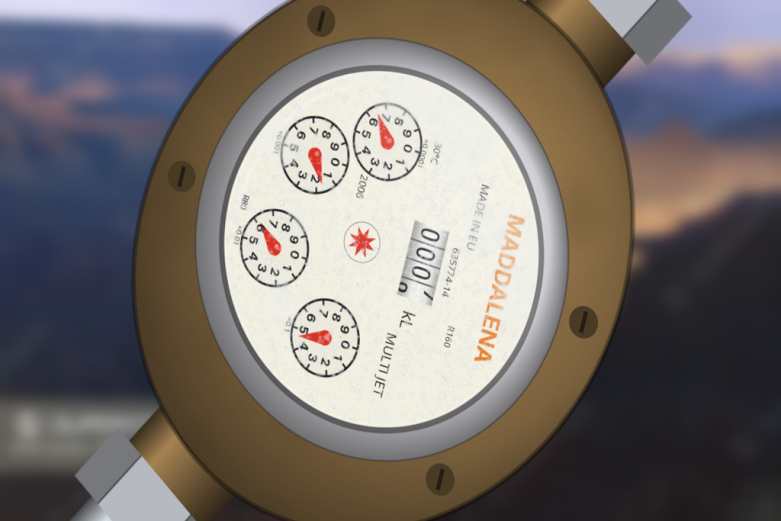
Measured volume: 7.4616,kL
